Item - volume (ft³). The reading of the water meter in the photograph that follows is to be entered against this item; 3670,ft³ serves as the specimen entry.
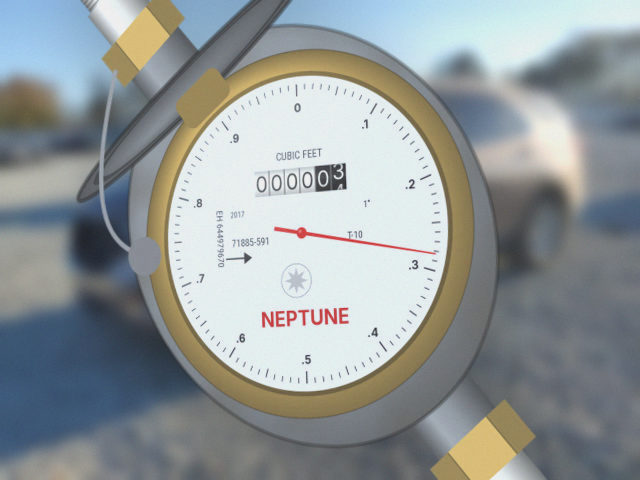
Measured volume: 3.28,ft³
